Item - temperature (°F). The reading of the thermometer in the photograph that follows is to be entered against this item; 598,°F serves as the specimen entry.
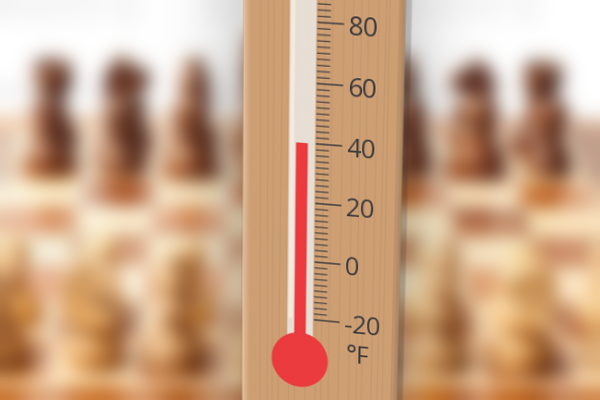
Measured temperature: 40,°F
